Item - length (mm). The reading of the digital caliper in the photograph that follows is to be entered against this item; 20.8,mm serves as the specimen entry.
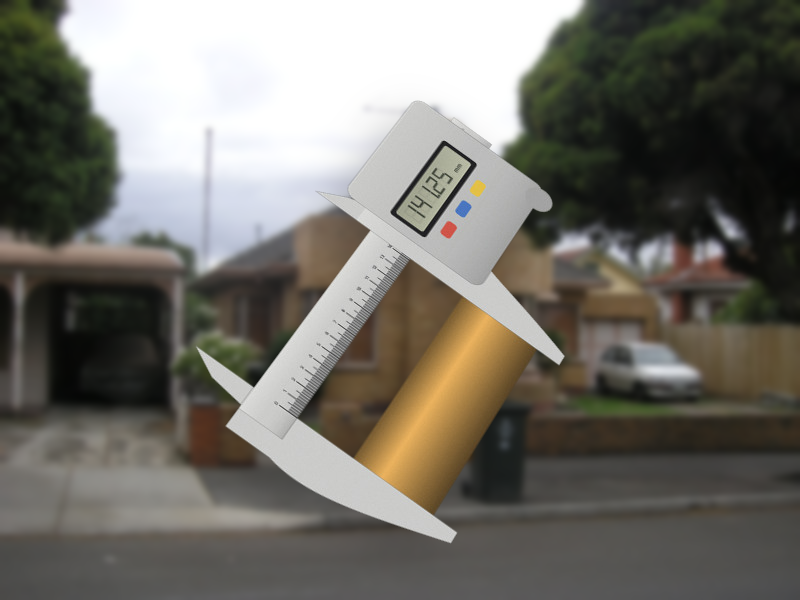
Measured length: 141.25,mm
